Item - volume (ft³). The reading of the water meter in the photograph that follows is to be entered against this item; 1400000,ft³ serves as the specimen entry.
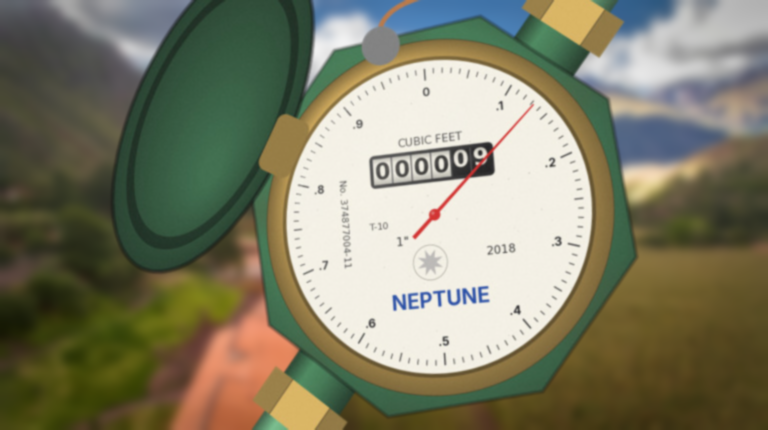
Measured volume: 9.13,ft³
